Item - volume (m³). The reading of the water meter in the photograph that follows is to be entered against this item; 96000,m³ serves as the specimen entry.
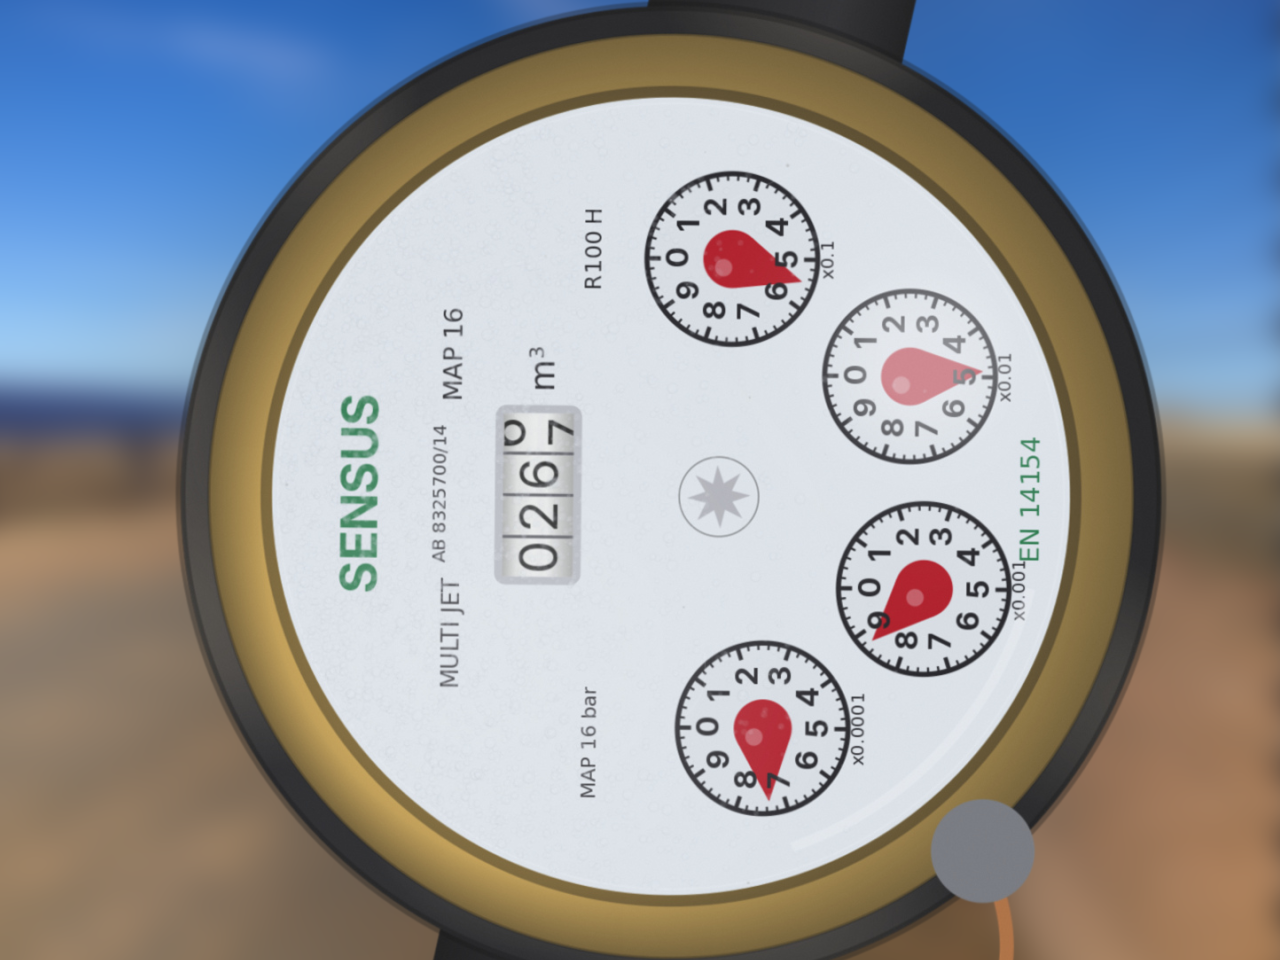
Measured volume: 266.5487,m³
